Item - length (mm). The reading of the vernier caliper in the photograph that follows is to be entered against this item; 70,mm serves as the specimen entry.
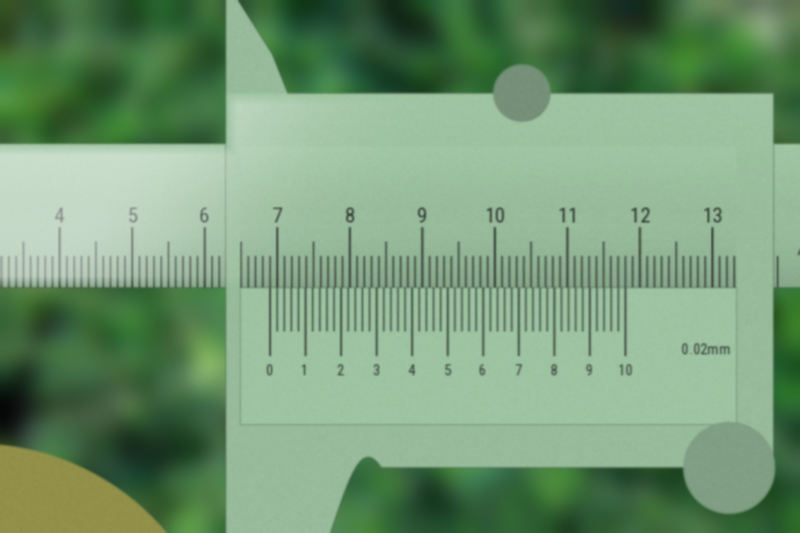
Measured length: 69.0,mm
